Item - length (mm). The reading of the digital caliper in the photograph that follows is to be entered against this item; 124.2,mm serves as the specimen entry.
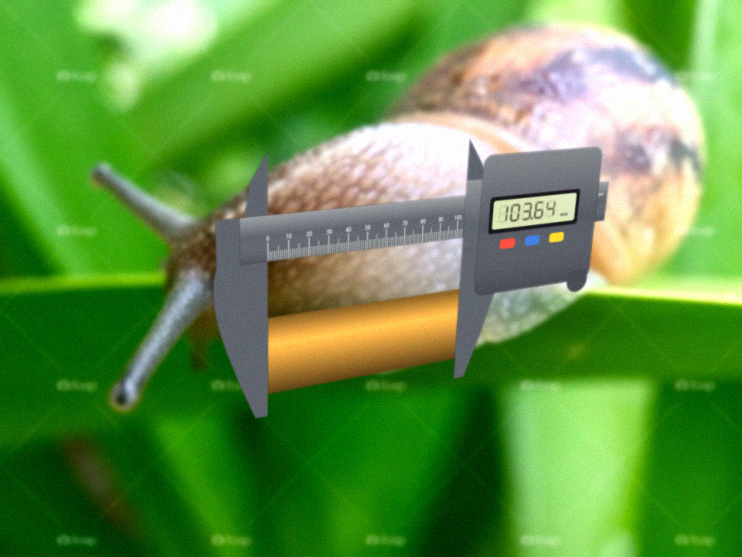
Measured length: 103.64,mm
